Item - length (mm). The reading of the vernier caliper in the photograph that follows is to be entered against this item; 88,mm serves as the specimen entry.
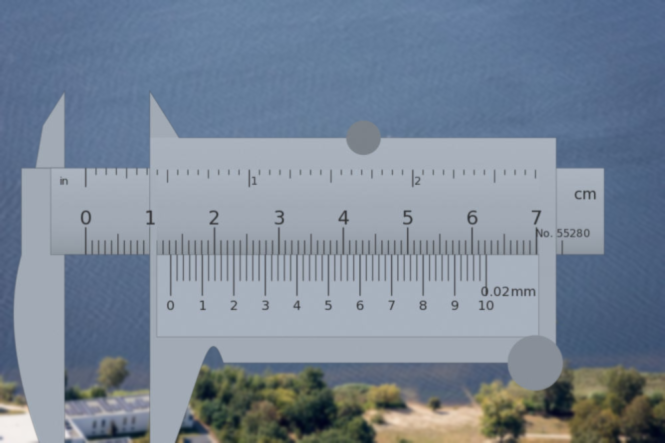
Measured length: 13.2,mm
